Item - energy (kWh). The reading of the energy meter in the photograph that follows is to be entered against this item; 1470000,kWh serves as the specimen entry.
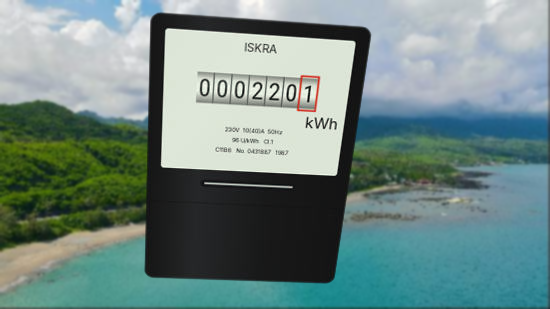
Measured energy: 220.1,kWh
